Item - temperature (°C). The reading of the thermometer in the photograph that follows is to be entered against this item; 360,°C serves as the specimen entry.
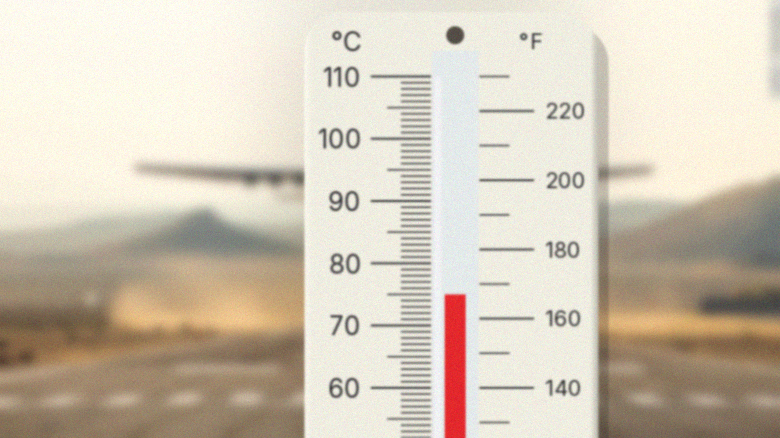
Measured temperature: 75,°C
